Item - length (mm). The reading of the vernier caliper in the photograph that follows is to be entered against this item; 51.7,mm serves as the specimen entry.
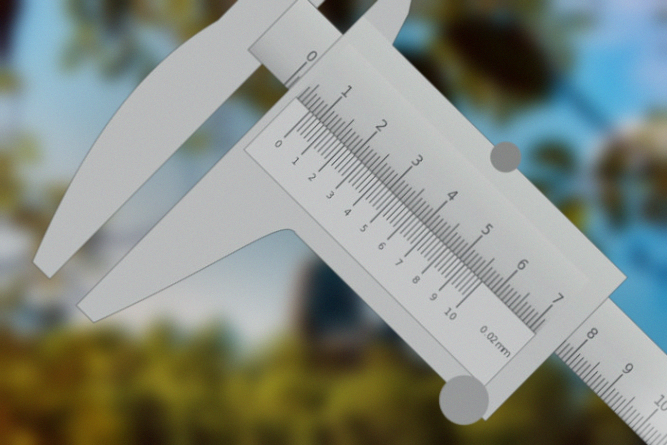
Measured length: 7.5,mm
